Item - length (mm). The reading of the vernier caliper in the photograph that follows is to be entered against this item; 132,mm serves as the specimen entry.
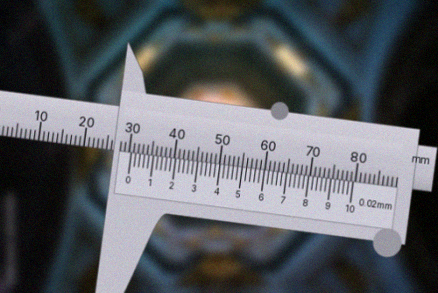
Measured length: 30.5,mm
